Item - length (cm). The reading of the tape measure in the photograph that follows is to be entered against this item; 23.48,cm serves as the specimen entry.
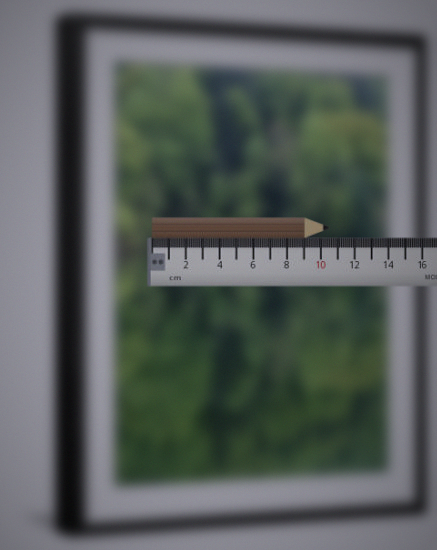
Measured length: 10.5,cm
